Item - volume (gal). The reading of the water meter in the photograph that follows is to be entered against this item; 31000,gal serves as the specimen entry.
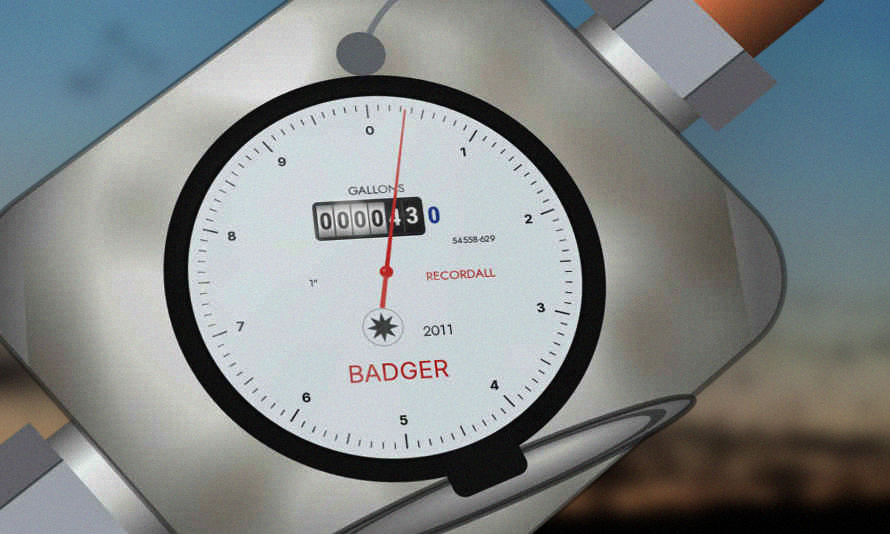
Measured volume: 430.3,gal
